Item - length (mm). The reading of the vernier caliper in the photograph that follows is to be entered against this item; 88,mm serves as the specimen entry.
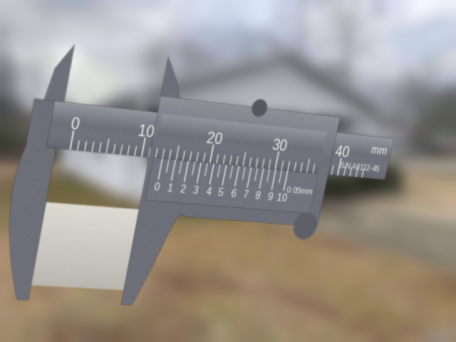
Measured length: 13.0,mm
